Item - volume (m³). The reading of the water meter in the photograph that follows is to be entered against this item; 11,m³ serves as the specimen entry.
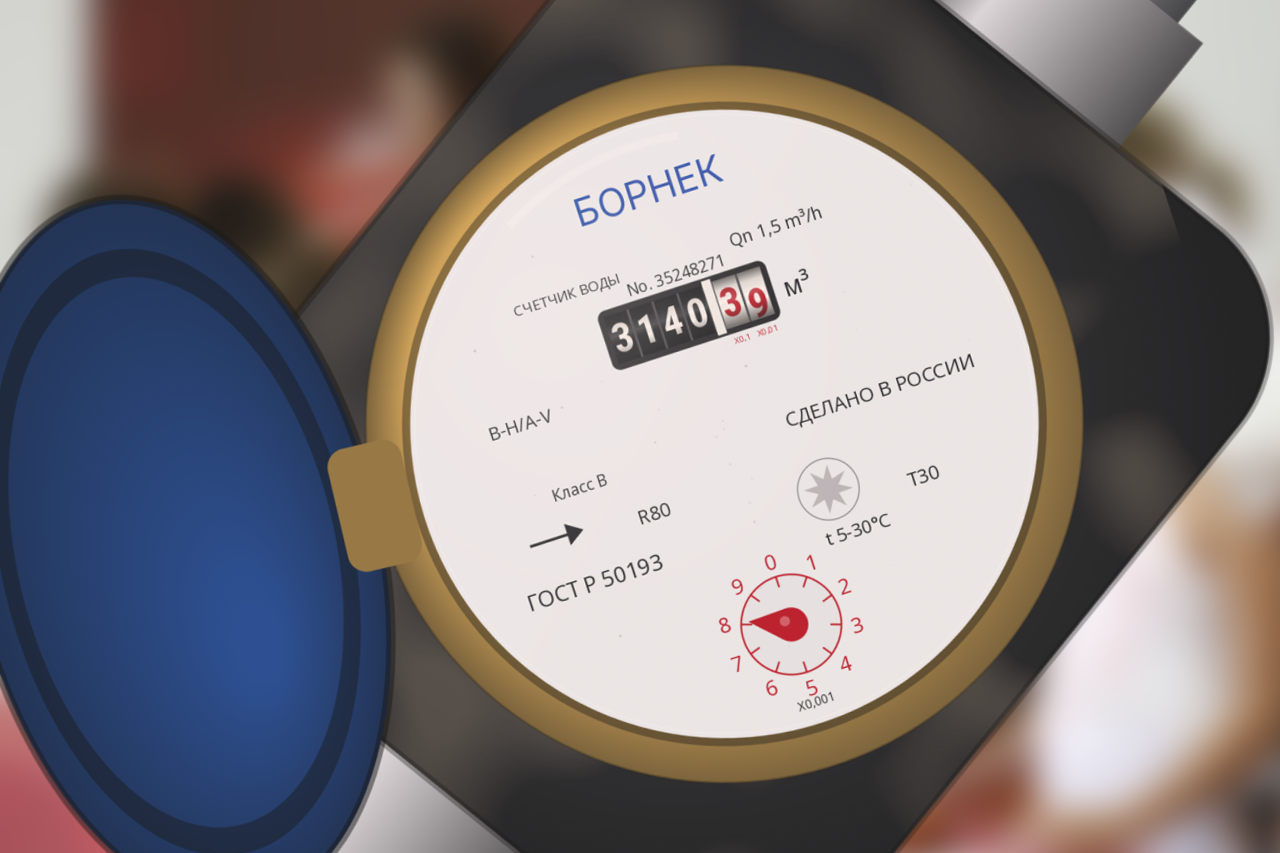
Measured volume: 3140.388,m³
